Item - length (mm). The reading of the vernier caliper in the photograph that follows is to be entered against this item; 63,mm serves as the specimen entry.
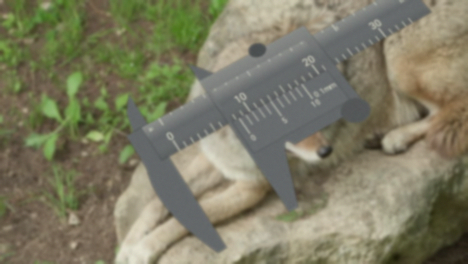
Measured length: 8.4,mm
